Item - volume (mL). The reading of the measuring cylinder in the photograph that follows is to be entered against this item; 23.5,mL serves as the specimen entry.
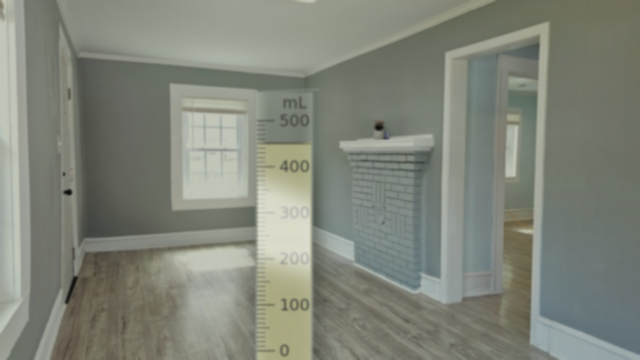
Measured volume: 450,mL
